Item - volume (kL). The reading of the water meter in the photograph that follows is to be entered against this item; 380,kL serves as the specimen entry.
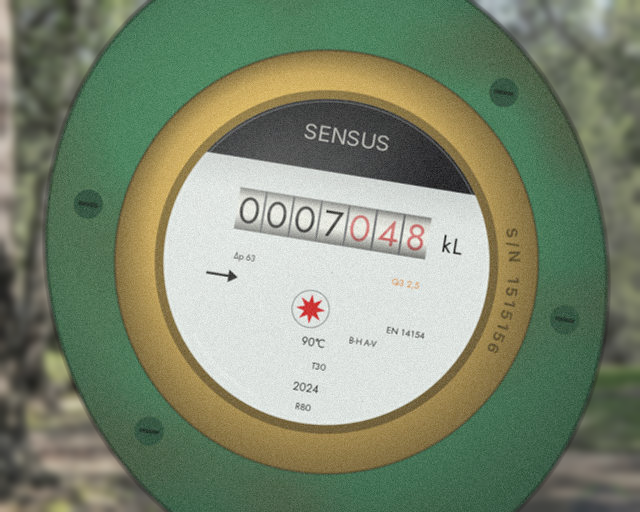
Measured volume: 7.048,kL
